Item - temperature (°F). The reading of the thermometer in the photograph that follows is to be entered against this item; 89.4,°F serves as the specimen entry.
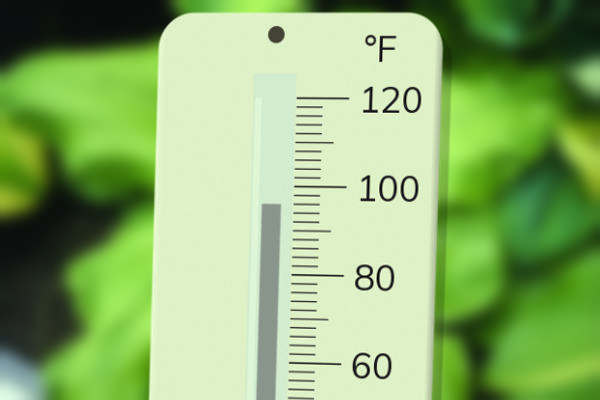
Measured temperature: 96,°F
